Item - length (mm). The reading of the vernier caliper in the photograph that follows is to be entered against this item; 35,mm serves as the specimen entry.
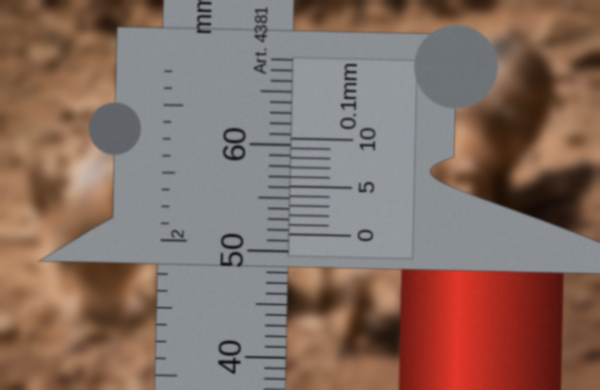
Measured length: 51.6,mm
